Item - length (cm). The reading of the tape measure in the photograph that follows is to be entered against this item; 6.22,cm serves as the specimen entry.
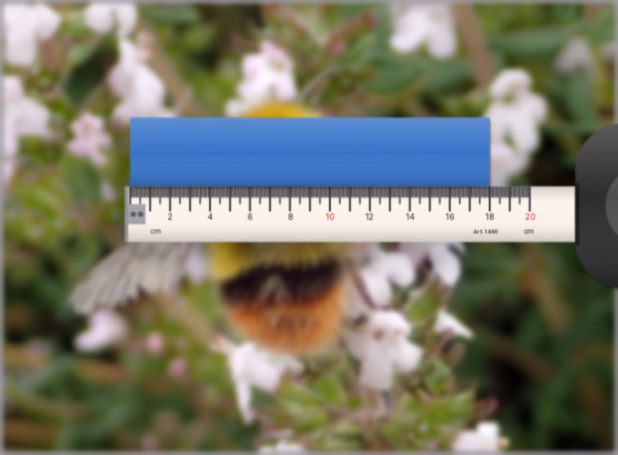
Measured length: 18,cm
